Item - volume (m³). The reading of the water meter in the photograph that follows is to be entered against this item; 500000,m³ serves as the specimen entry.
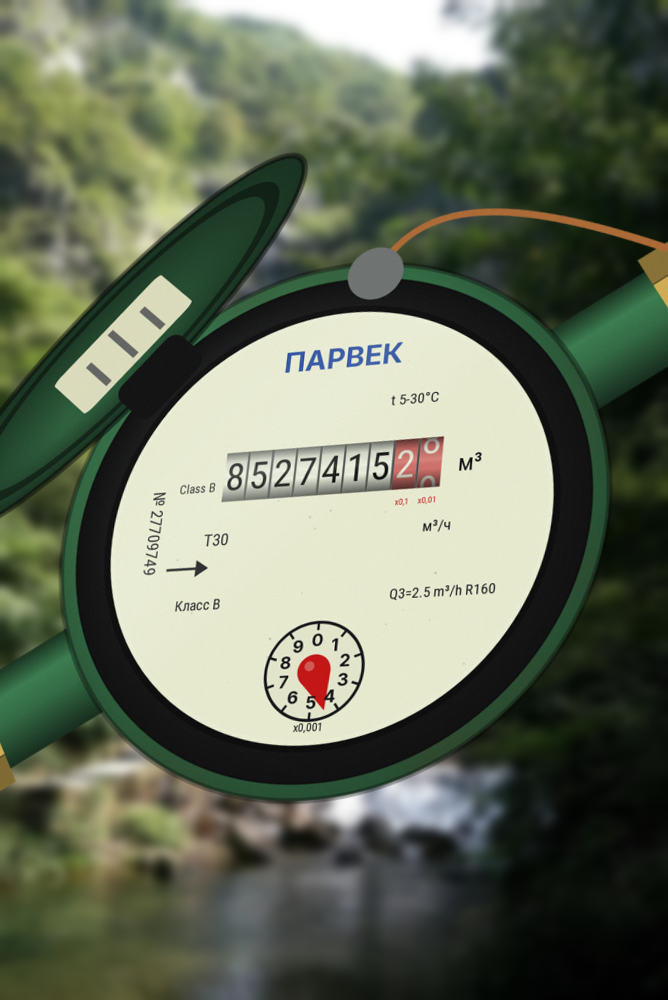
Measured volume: 8527415.284,m³
